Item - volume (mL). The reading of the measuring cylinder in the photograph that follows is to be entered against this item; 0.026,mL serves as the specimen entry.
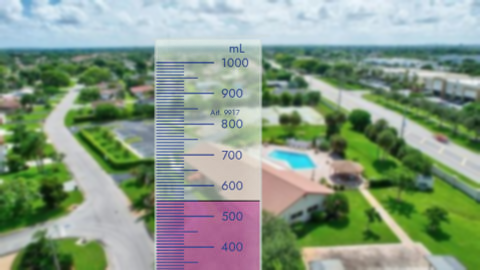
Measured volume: 550,mL
